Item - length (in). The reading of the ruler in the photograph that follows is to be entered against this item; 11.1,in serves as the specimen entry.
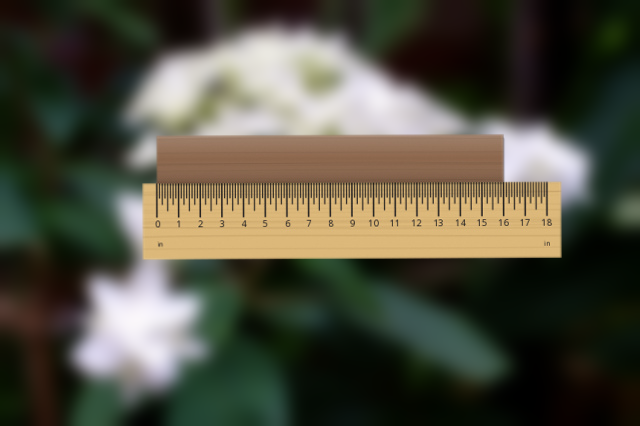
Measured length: 16,in
